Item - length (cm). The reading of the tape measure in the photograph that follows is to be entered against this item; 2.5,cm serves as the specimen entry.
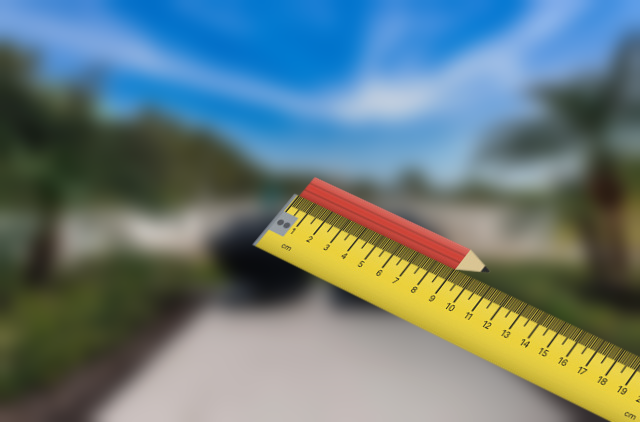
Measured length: 10.5,cm
